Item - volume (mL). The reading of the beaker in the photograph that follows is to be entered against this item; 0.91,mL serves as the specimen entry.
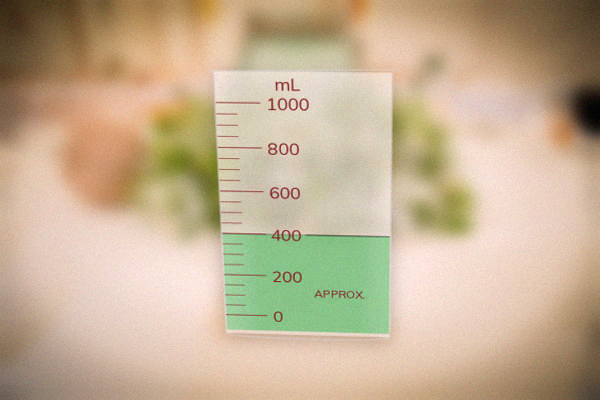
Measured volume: 400,mL
